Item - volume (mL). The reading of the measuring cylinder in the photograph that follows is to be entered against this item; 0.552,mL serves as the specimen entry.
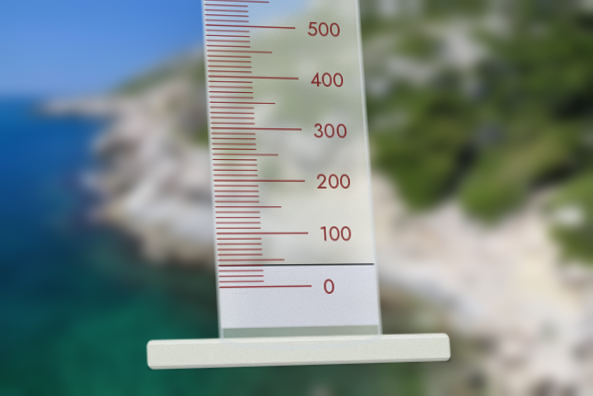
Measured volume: 40,mL
